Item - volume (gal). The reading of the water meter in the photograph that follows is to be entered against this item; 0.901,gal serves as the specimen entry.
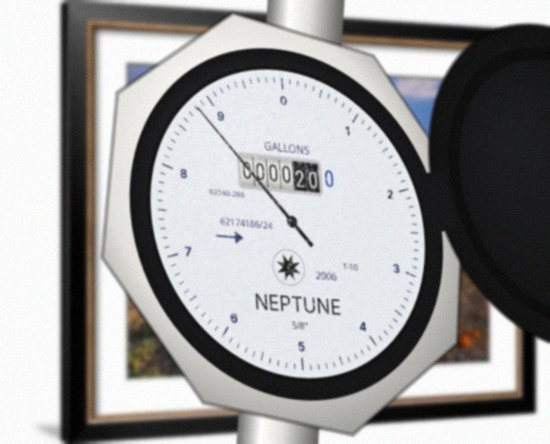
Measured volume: 198.8,gal
